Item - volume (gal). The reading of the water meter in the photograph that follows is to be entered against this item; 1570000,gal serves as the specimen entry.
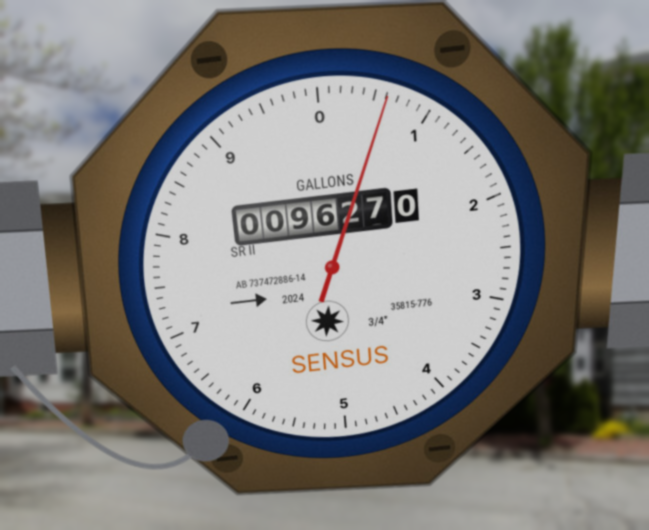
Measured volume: 96270.6,gal
